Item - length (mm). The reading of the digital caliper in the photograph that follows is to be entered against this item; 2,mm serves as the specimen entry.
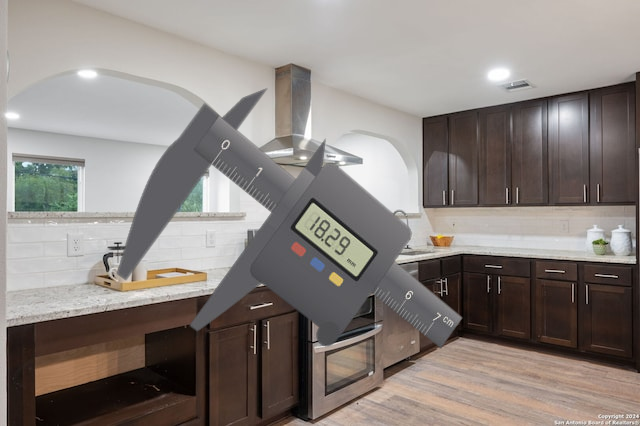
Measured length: 18.29,mm
